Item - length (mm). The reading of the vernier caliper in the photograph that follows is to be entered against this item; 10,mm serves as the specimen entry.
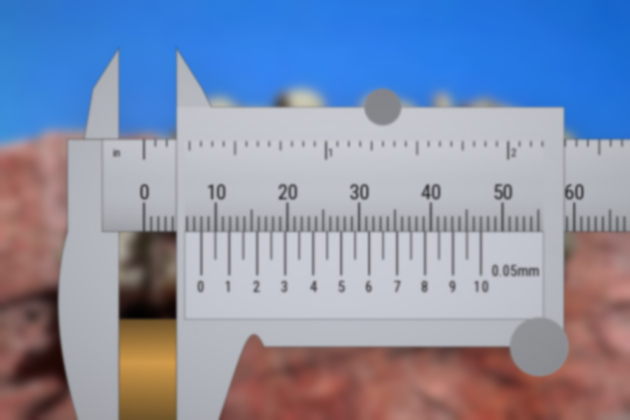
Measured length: 8.0,mm
